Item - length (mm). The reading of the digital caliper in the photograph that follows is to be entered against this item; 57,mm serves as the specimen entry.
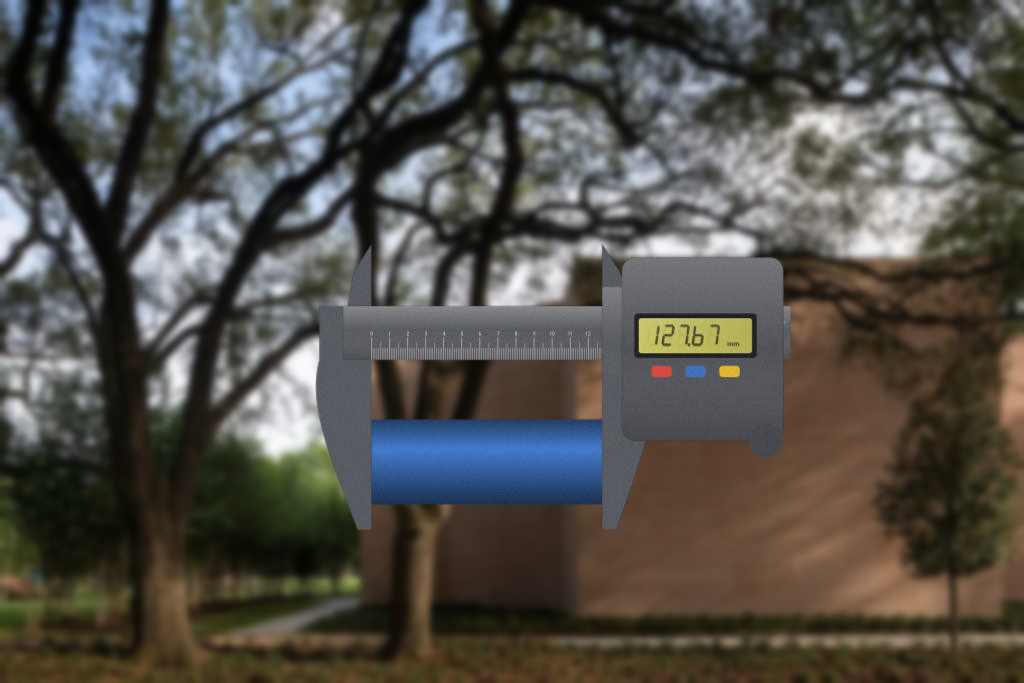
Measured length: 127.67,mm
